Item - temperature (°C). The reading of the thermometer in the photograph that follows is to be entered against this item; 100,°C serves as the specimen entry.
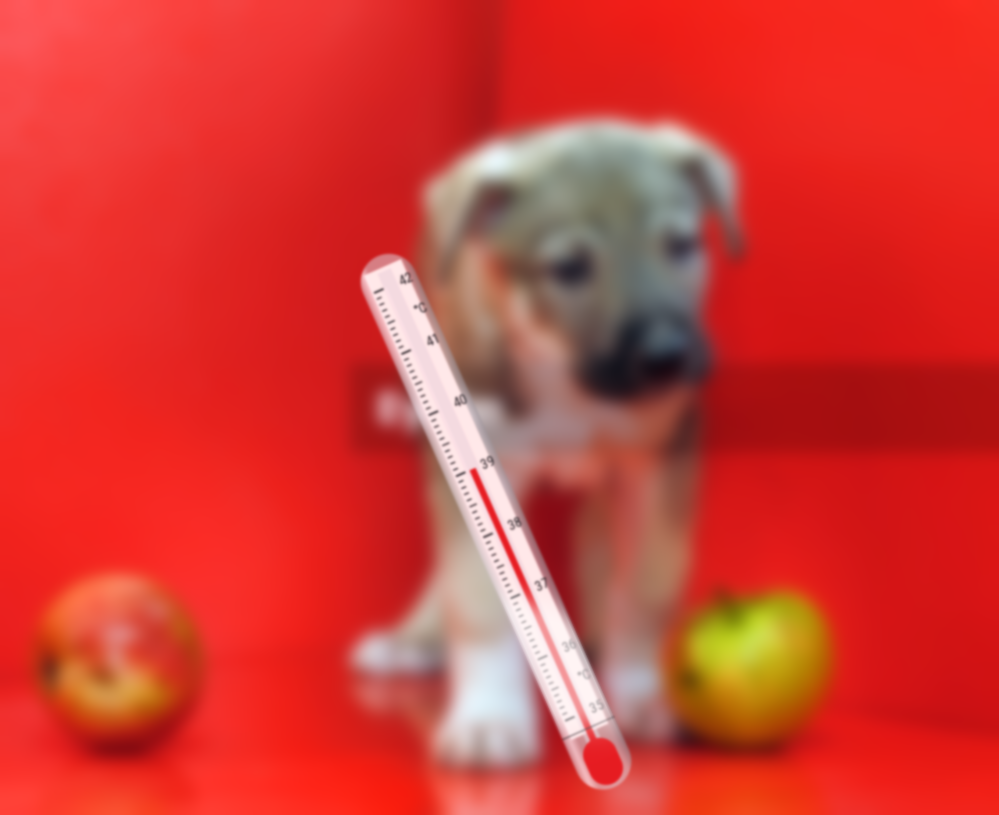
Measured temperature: 39,°C
